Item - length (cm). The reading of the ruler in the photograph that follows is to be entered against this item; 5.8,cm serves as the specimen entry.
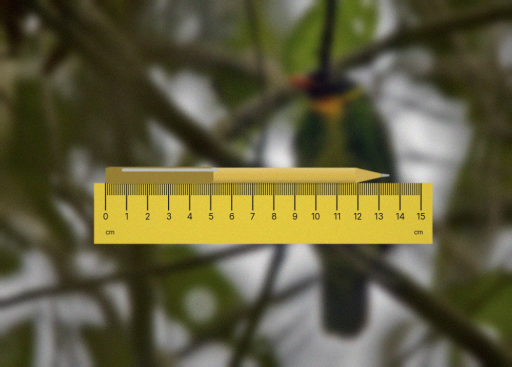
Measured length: 13.5,cm
